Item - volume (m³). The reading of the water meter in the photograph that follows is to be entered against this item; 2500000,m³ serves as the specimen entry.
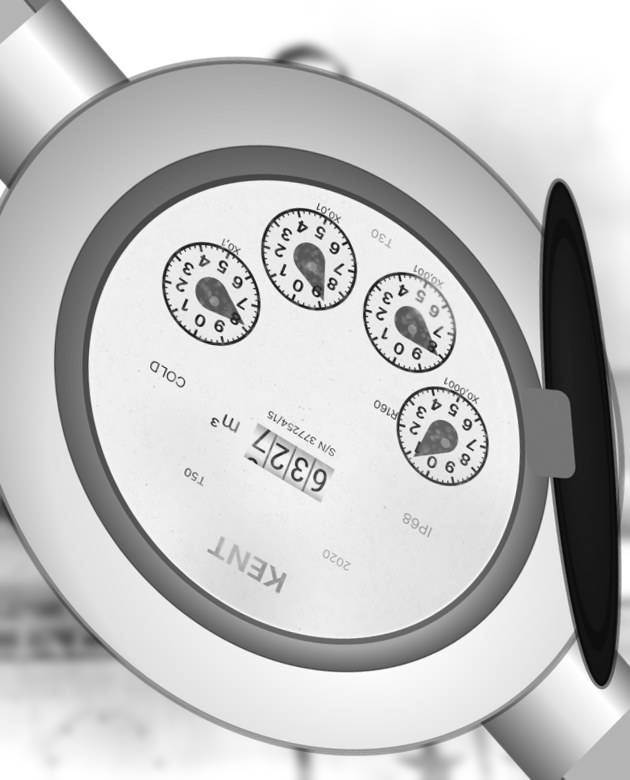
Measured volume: 6326.7880,m³
